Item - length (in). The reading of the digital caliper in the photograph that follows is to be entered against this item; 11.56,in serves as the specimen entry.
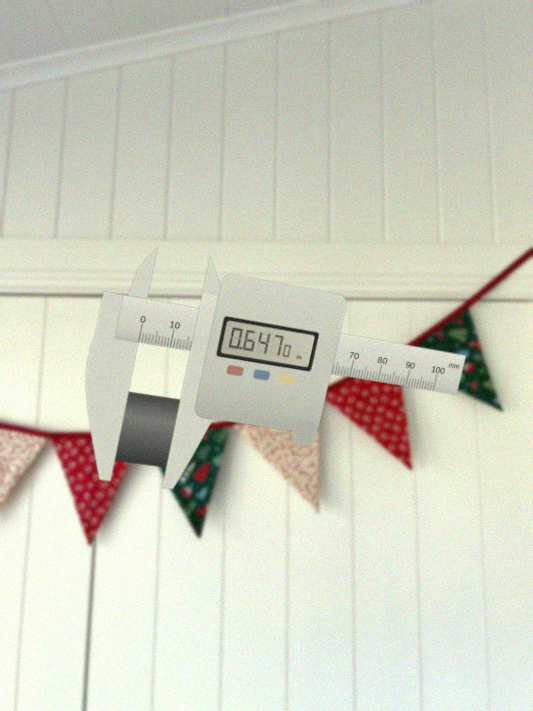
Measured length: 0.6470,in
